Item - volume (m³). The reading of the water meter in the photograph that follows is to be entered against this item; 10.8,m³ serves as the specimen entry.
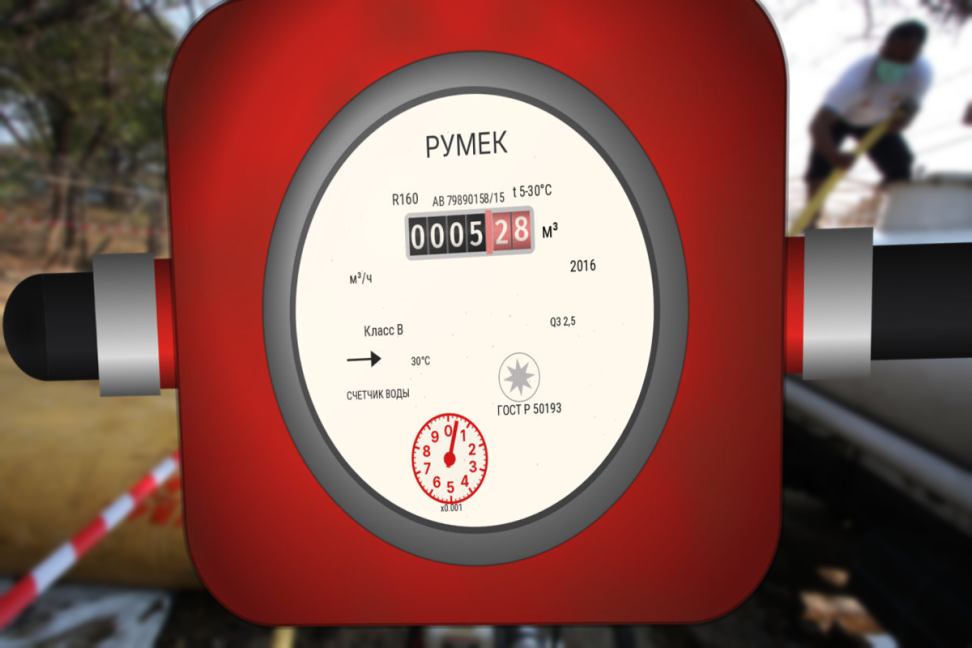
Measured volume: 5.280,m³
